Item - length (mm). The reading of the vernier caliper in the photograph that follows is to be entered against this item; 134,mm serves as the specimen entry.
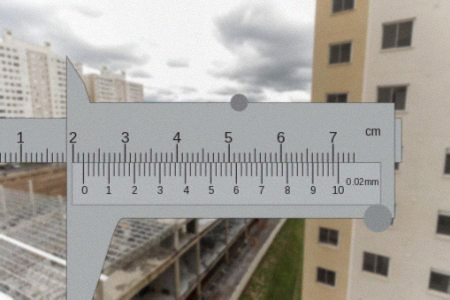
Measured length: 22.0,mm
